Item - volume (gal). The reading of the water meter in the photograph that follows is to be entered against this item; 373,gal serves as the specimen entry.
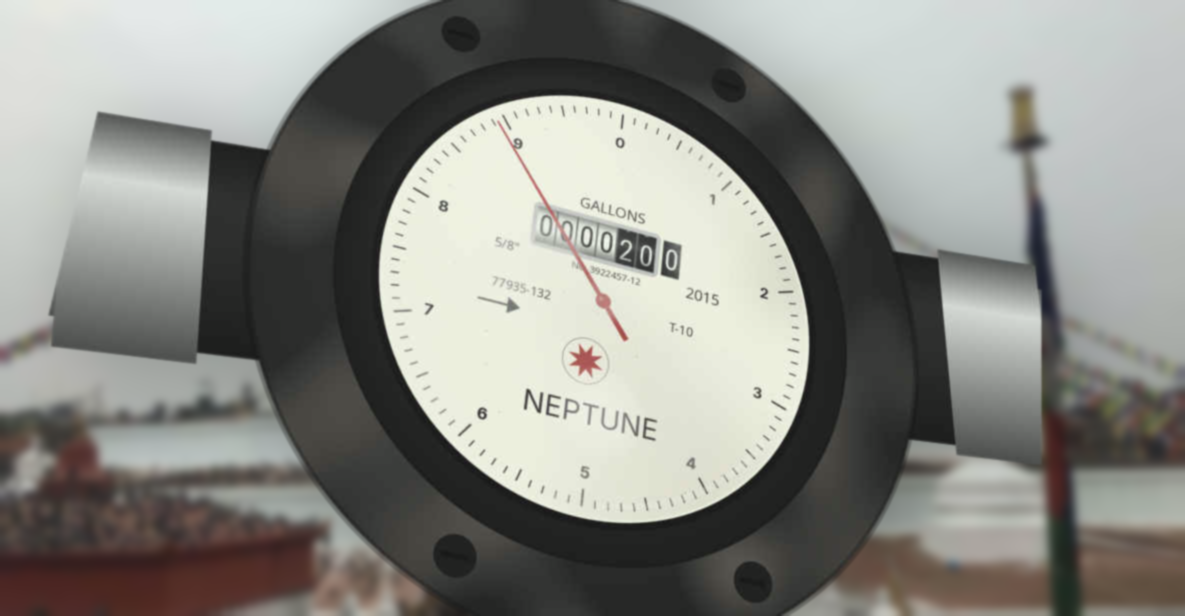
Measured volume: 198.9,gal
